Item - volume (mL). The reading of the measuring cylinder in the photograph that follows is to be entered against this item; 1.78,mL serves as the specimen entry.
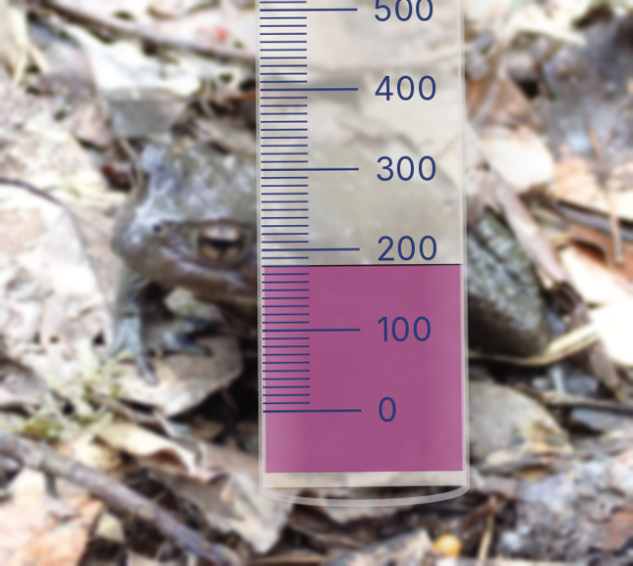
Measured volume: 180,mL
